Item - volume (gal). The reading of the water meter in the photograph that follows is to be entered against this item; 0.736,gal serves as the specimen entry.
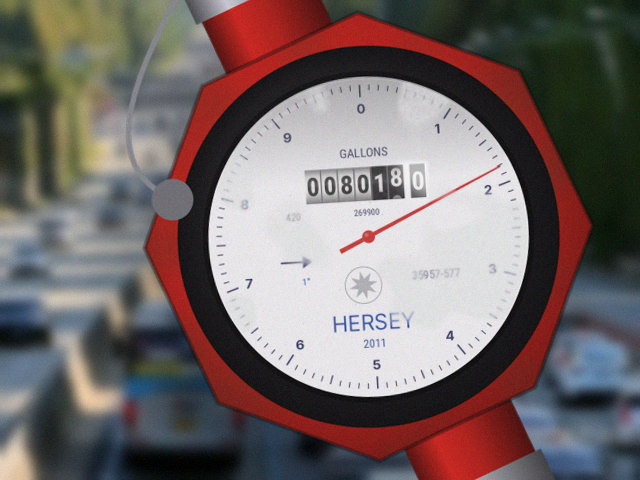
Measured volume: 80181.8,gal
